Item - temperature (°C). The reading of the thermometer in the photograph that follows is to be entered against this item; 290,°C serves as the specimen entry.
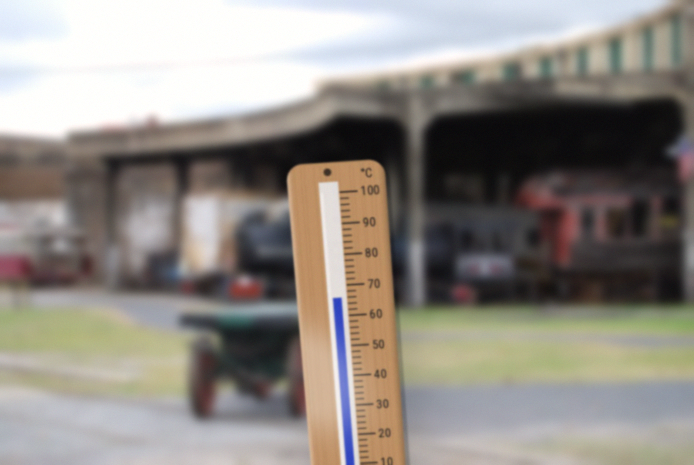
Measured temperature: 66,°C
